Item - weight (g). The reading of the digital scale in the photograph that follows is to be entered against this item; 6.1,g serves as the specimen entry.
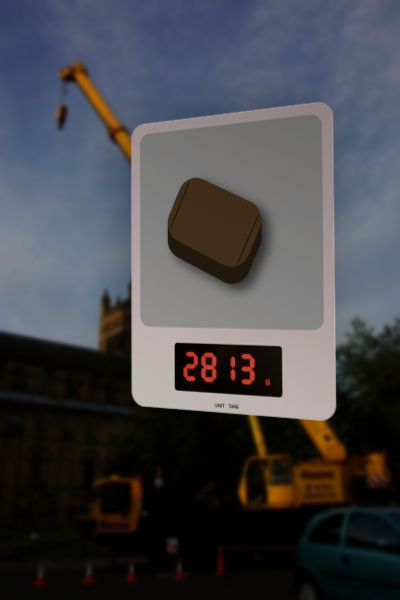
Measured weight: 2813,g
